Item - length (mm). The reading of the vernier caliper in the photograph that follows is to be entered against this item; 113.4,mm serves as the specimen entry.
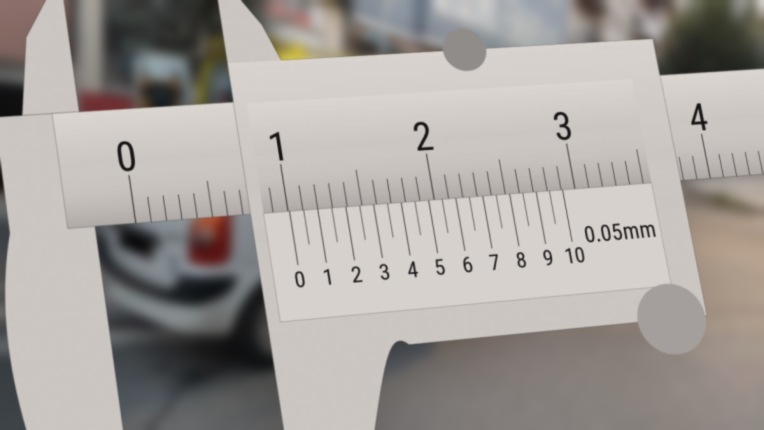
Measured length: 10.1,mm
